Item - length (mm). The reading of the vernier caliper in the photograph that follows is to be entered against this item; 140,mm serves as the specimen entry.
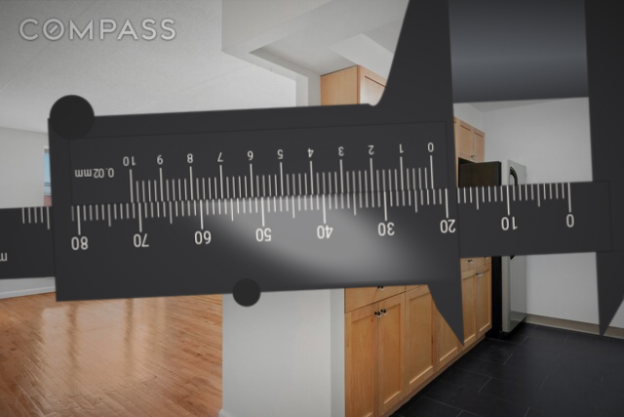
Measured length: 22.2,mm
